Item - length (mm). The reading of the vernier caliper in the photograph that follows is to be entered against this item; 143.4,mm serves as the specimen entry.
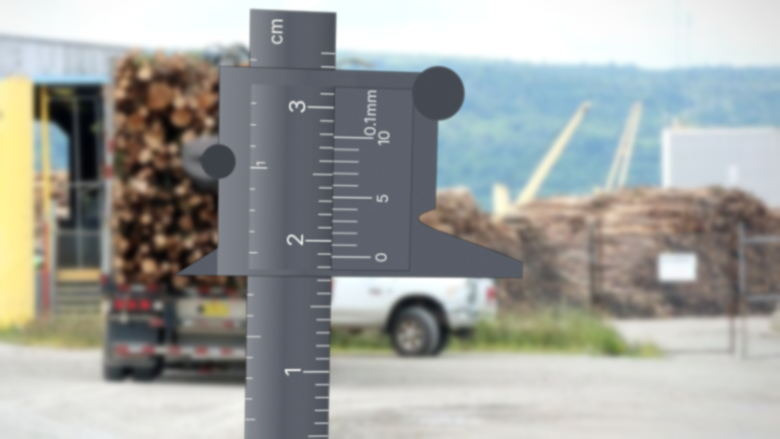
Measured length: 18.8,mm
